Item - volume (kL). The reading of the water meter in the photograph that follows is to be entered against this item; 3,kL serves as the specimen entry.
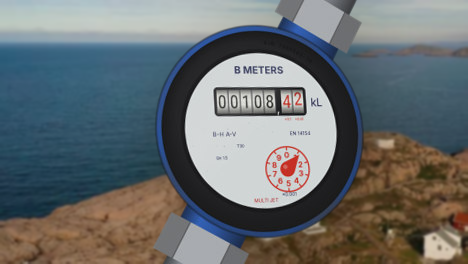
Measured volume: 108.421,kL
